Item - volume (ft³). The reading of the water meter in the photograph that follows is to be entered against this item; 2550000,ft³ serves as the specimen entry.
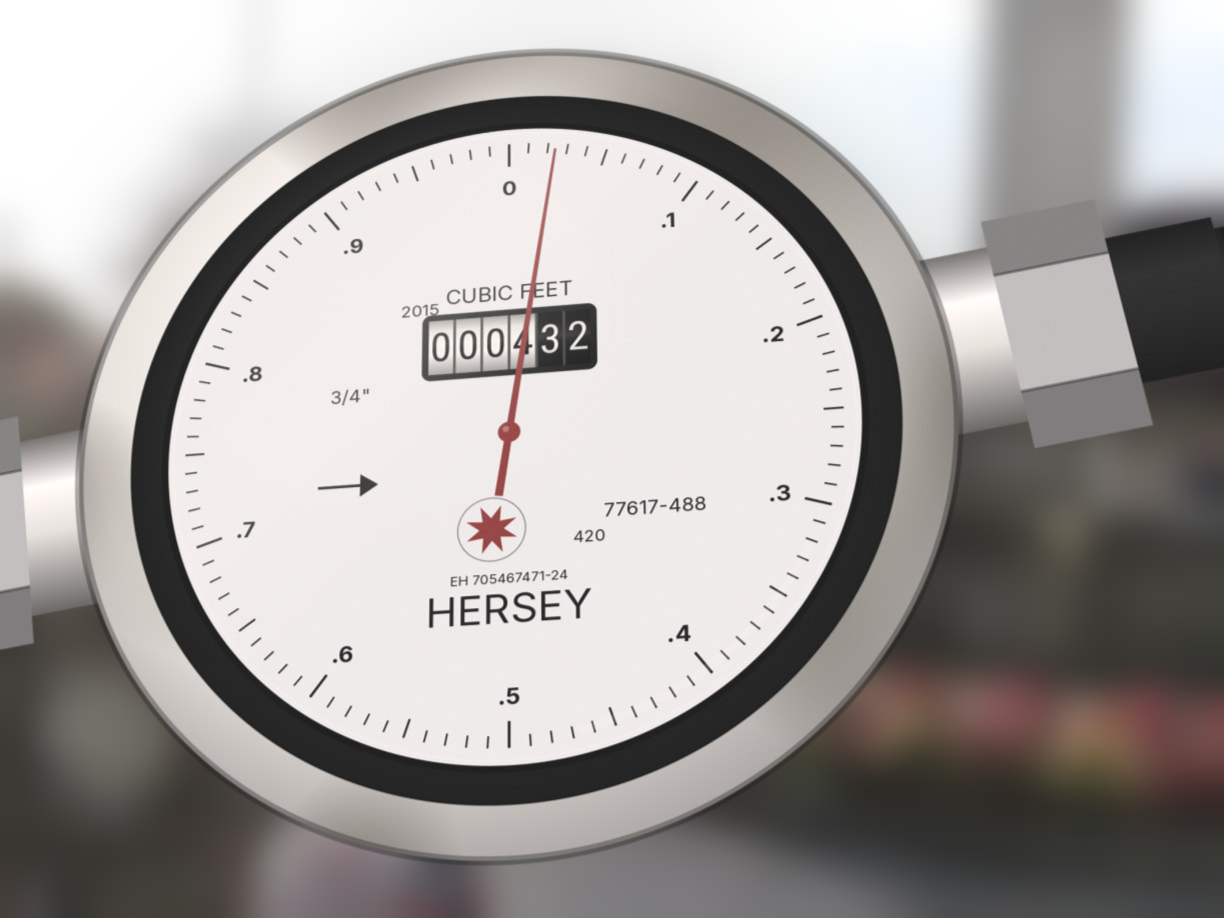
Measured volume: 432.02,ft³
